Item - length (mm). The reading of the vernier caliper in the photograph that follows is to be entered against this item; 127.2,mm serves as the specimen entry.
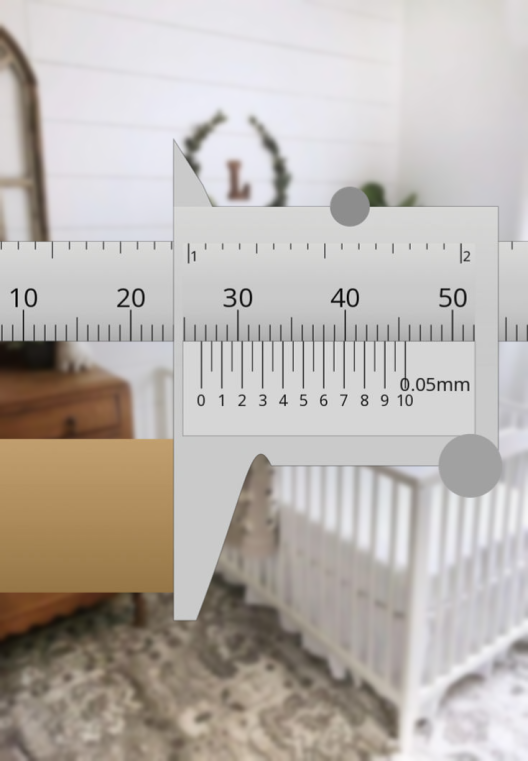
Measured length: 26.6,mm
